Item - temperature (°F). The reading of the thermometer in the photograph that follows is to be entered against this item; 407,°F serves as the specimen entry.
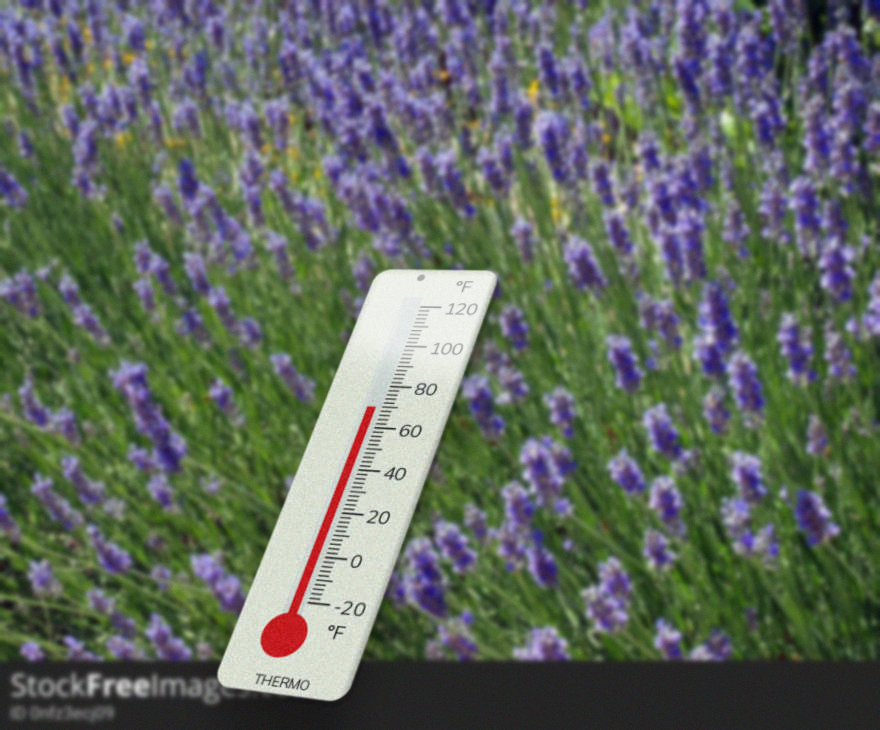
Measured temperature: 70,°F
